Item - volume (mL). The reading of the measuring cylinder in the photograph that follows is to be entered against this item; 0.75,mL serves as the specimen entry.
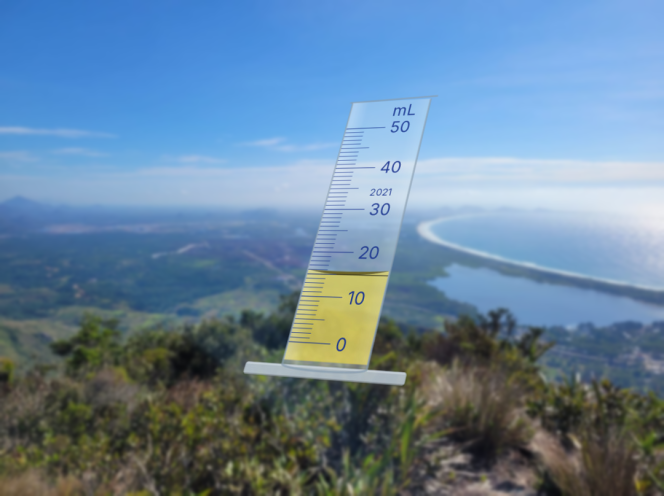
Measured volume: 15,mL
